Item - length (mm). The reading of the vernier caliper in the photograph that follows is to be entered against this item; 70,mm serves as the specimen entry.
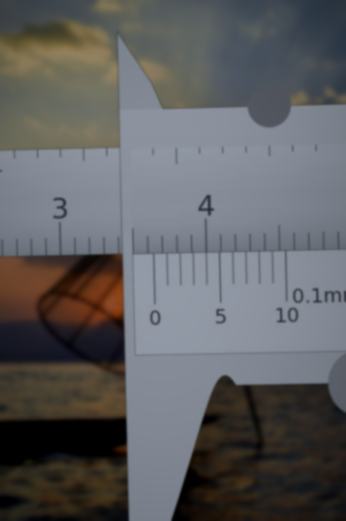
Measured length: 36.4,mm
